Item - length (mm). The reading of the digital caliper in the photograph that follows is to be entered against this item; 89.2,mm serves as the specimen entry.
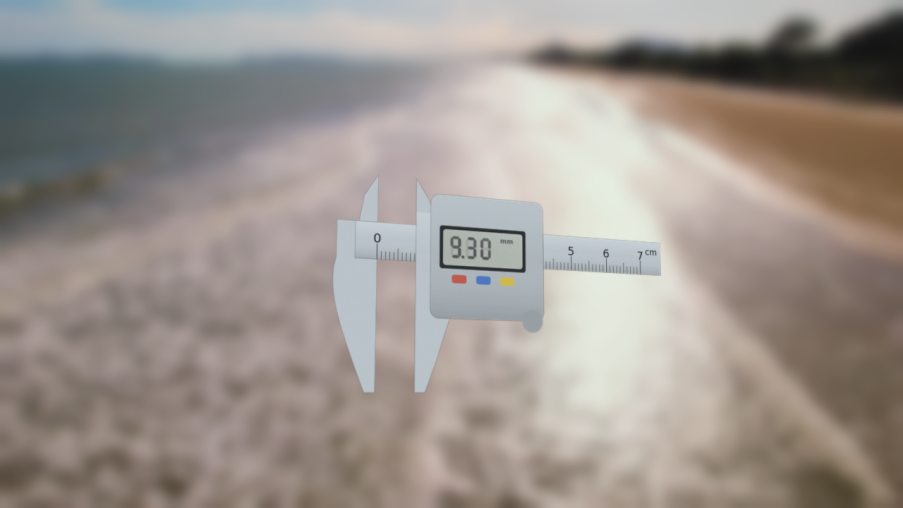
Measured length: 9.30,mm
